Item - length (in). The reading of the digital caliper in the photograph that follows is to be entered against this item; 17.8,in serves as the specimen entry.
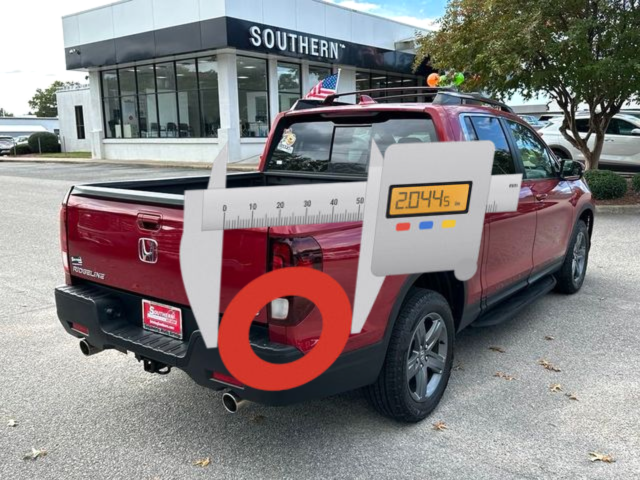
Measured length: 2.0445,in
